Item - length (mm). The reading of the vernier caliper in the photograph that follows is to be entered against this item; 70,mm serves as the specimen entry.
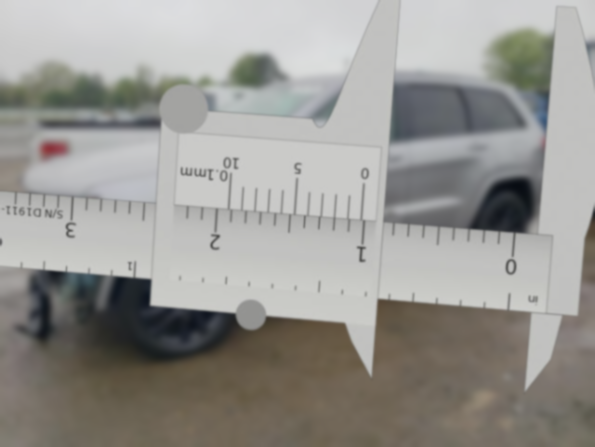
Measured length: 10.2,mm
